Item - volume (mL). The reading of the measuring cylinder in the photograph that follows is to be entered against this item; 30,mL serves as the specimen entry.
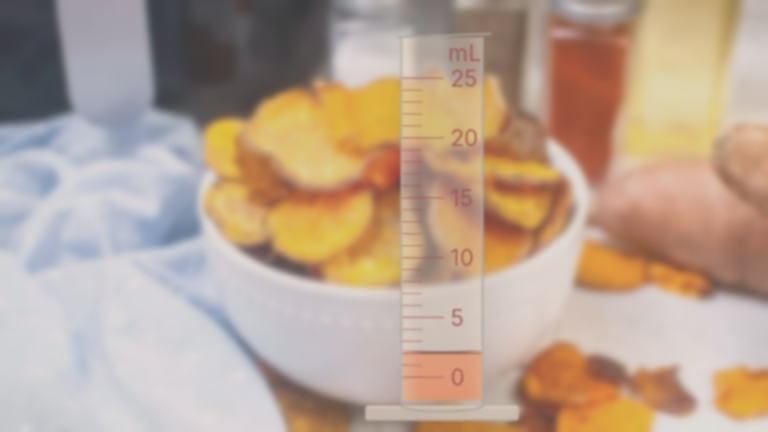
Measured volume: 2,mL
